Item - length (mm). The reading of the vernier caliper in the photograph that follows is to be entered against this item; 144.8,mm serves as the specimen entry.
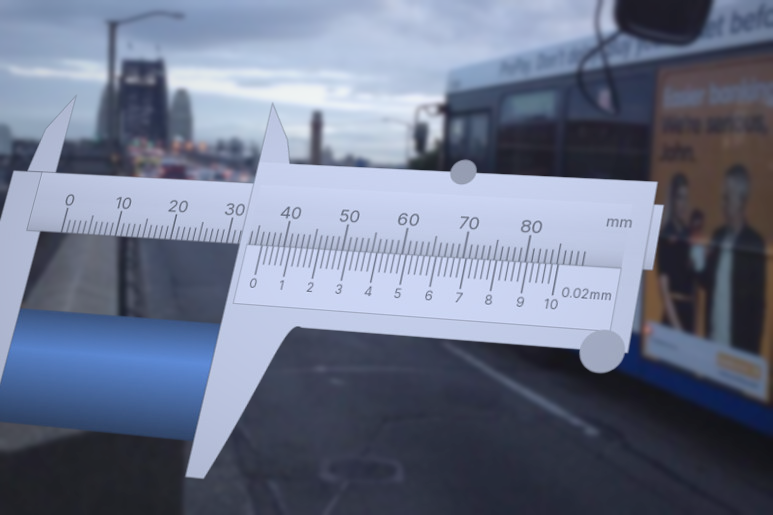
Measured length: 36.2,mm
